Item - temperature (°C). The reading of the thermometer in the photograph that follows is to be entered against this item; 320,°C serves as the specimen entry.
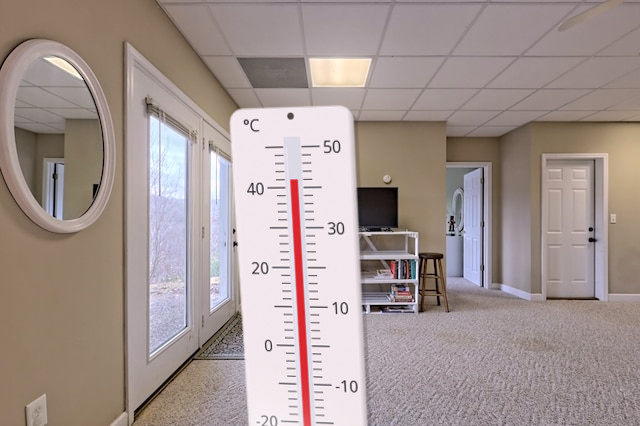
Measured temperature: 42,°C
